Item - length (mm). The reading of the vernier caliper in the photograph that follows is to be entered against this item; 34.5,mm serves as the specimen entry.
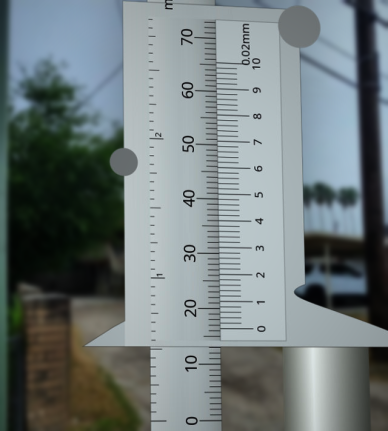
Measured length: 16.4,mm
